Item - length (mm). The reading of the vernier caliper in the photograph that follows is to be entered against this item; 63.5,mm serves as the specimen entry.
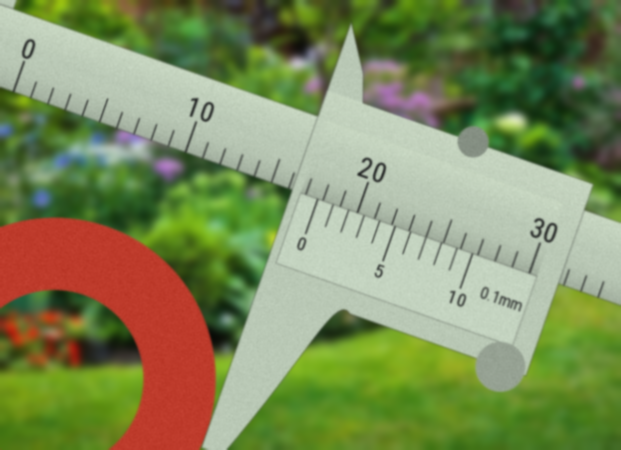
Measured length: 17.7,mm
